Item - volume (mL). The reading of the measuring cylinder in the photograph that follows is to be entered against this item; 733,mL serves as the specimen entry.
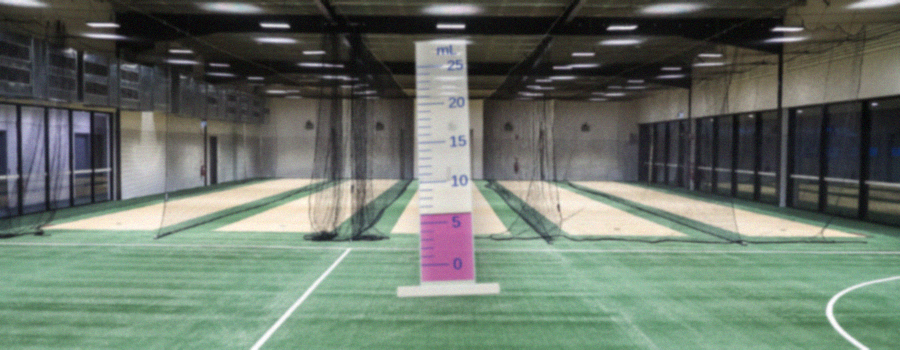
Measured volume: 6,mL
